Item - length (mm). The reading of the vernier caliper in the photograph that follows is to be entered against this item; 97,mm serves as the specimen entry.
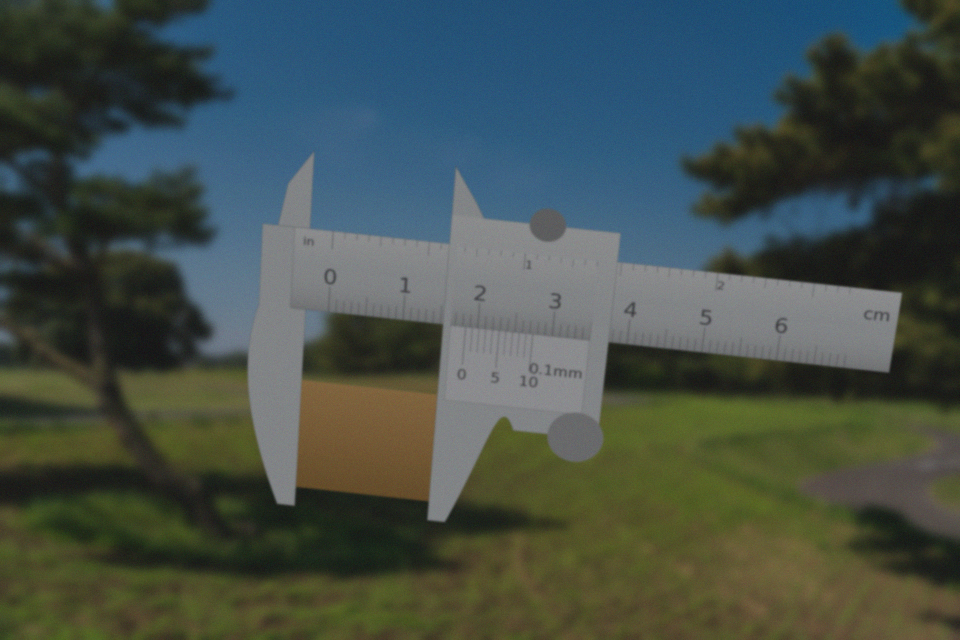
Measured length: 18.4,mm
